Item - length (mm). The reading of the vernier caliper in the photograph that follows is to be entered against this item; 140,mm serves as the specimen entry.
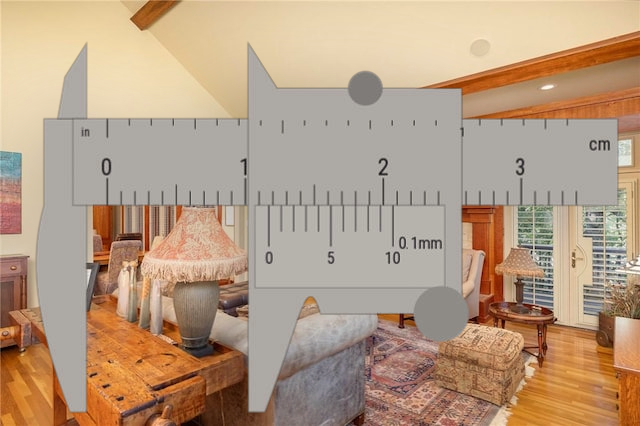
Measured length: 11.7,mm
